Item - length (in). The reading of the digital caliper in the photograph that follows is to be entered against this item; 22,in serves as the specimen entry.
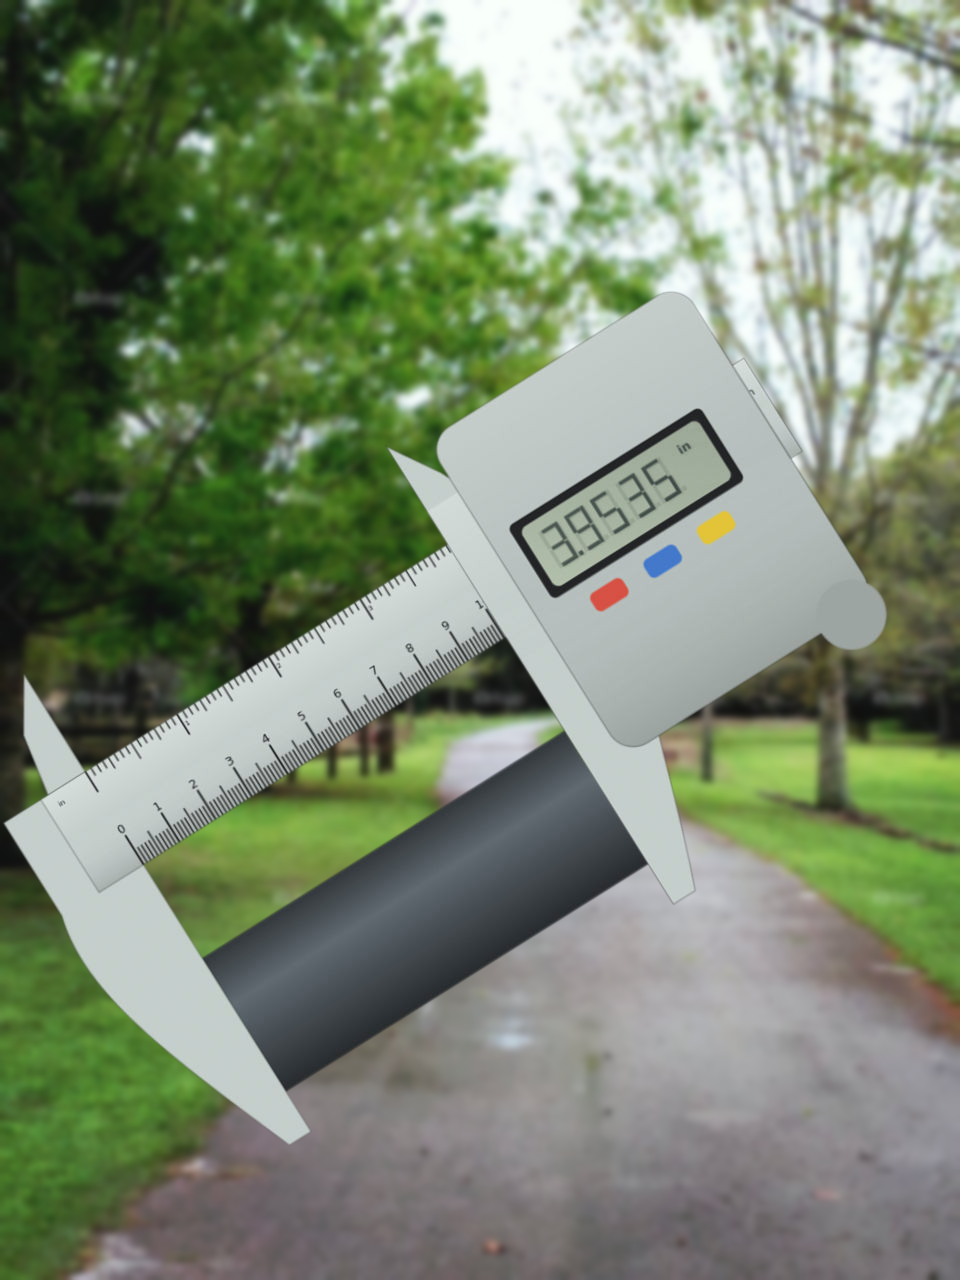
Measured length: 3.9535,in
